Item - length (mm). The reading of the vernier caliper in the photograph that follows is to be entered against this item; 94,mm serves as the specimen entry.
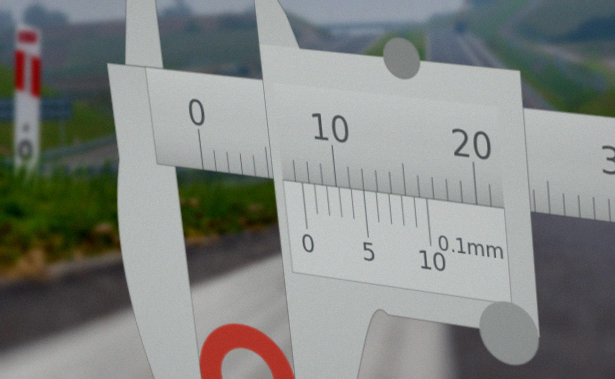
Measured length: 7.5,mm
